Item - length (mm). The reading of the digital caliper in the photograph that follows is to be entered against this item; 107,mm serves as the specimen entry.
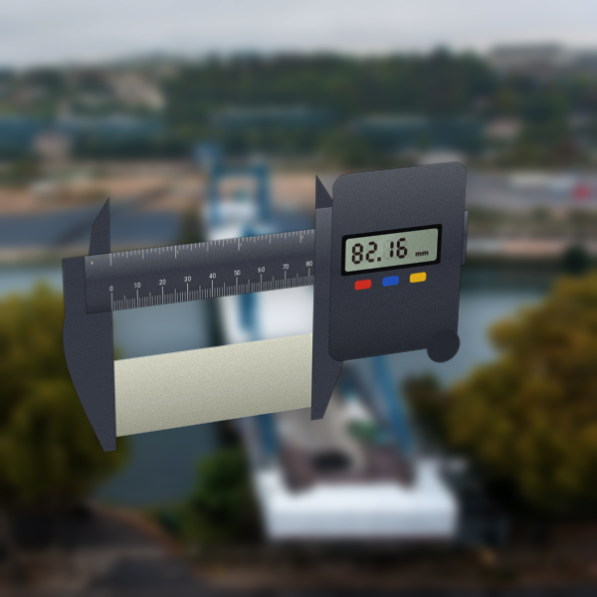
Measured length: 82.16,mm
